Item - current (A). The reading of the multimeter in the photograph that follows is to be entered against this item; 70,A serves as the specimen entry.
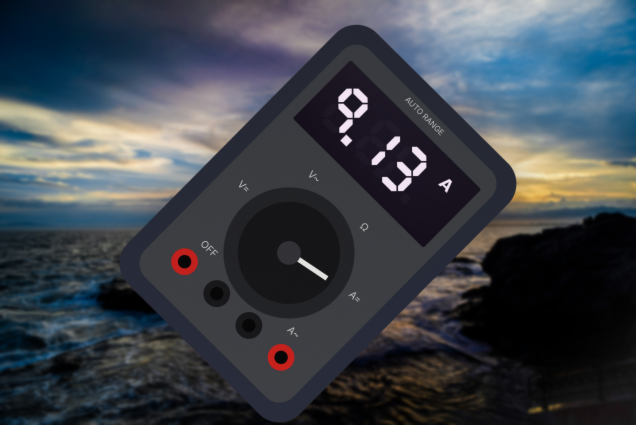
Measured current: 9.13,A
